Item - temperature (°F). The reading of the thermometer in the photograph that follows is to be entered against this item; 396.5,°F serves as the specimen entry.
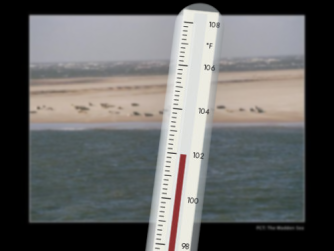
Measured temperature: 102,°F
